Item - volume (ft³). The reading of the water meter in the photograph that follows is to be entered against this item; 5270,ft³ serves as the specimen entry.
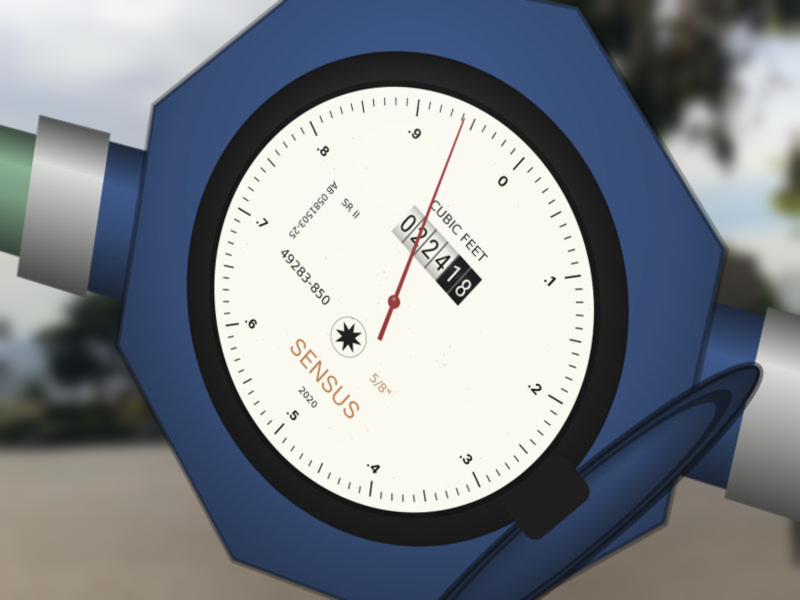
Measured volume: 22417.94,ft³
